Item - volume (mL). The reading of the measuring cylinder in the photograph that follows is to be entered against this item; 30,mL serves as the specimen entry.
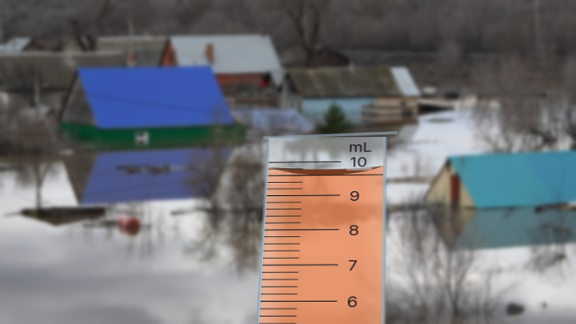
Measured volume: 9.6,mL
